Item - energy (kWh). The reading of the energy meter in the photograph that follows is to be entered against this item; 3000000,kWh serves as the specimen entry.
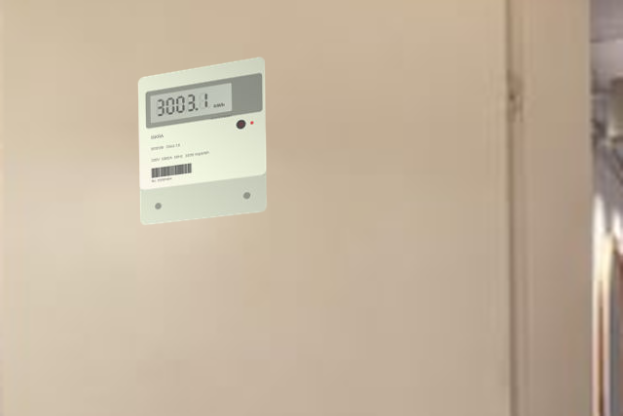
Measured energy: 3003.1,kWh
